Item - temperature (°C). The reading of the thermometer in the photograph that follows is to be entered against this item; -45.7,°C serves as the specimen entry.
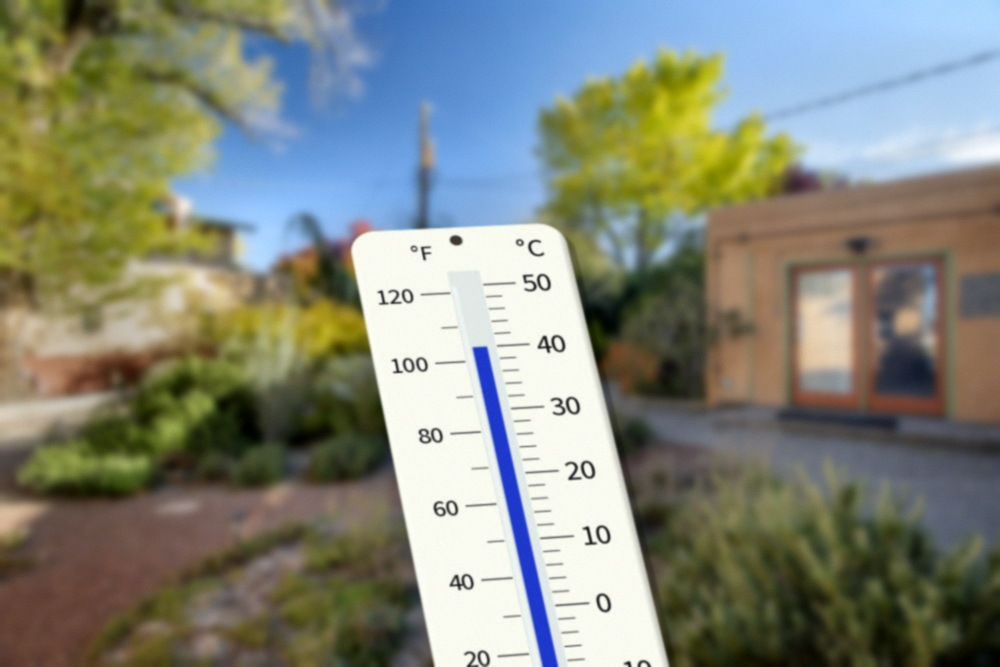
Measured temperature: 40,°C
